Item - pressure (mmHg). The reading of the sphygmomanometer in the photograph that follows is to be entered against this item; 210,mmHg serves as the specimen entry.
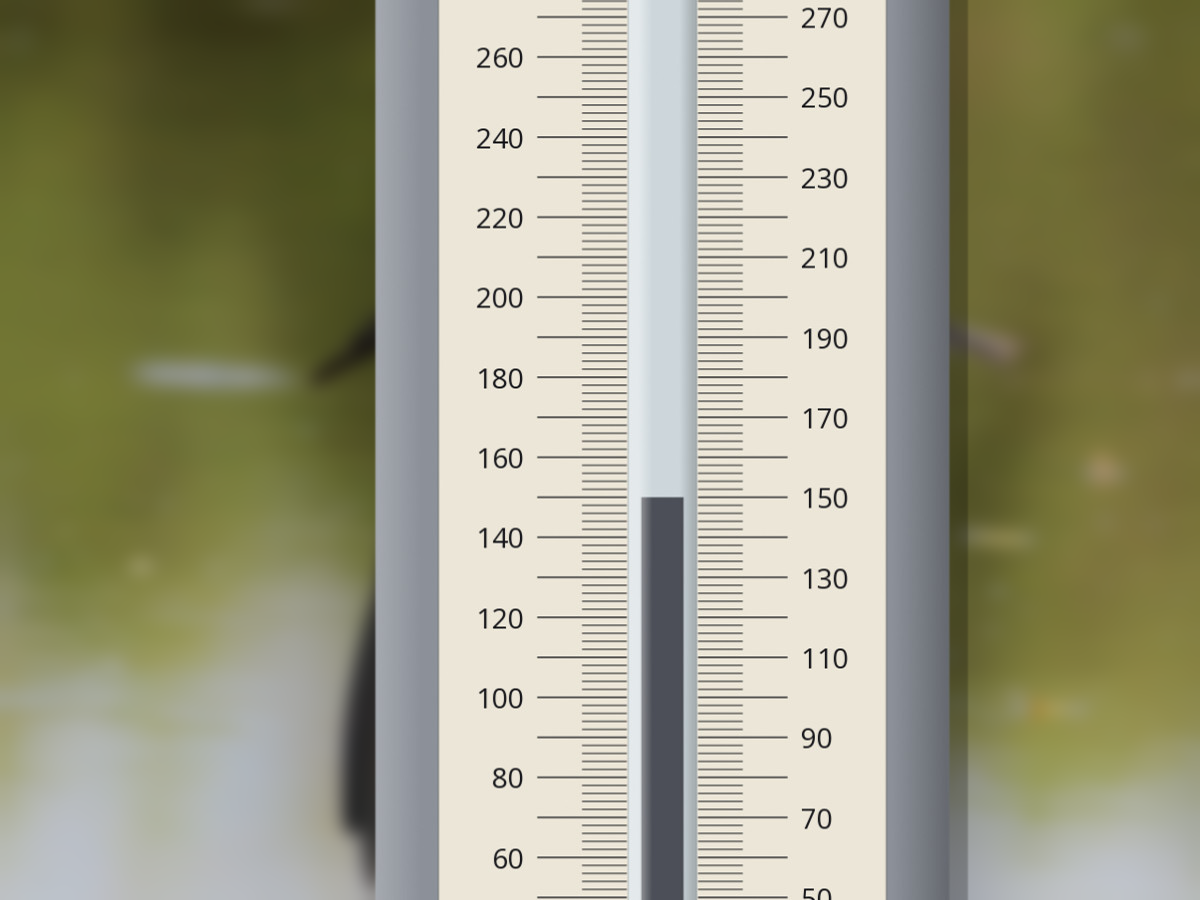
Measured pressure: 150,mmHg
